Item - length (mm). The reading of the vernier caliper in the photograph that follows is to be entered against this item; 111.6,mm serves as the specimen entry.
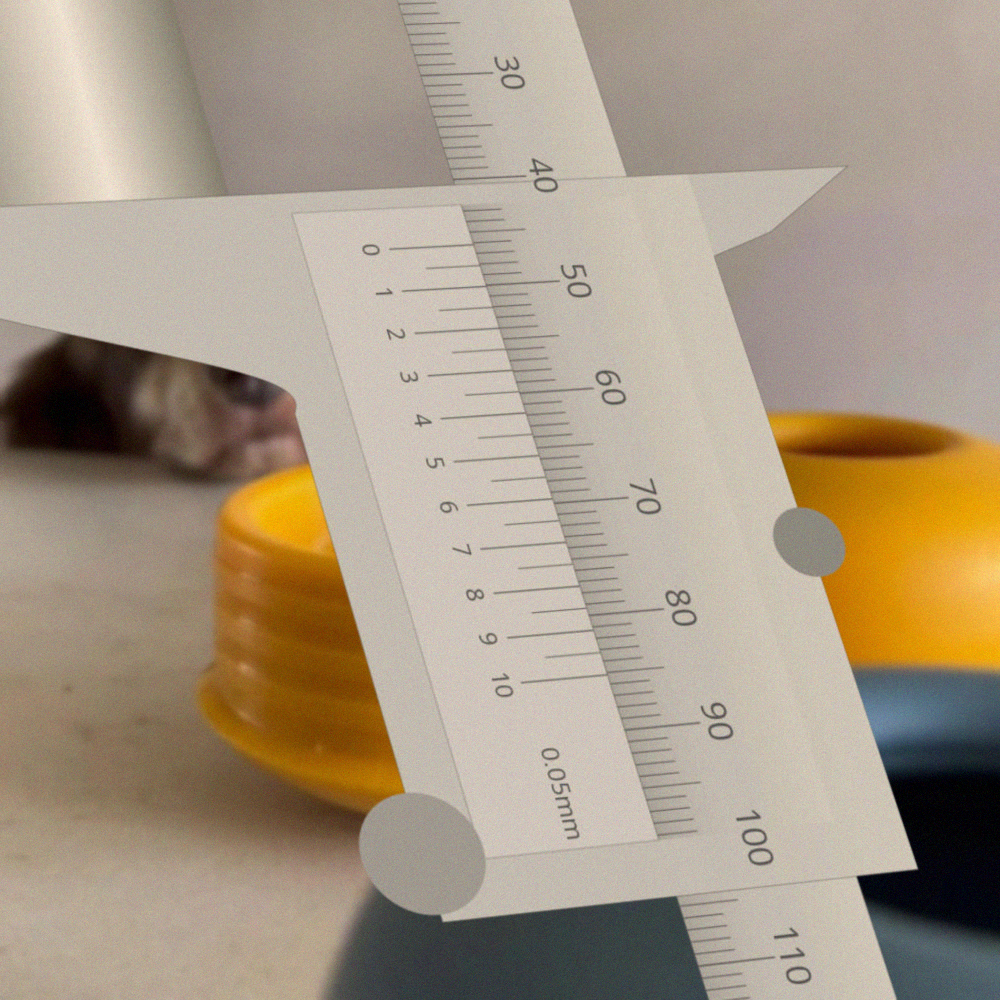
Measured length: 46.2,mm
